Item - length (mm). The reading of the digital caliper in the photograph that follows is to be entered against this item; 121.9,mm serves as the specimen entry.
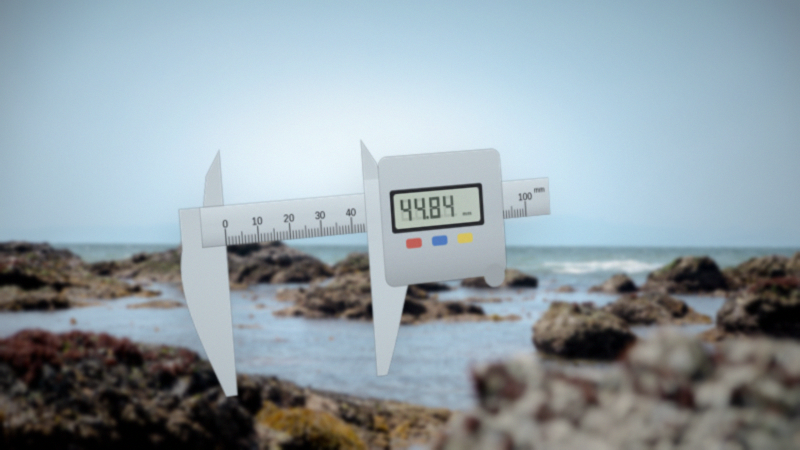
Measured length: 44.84,mm
